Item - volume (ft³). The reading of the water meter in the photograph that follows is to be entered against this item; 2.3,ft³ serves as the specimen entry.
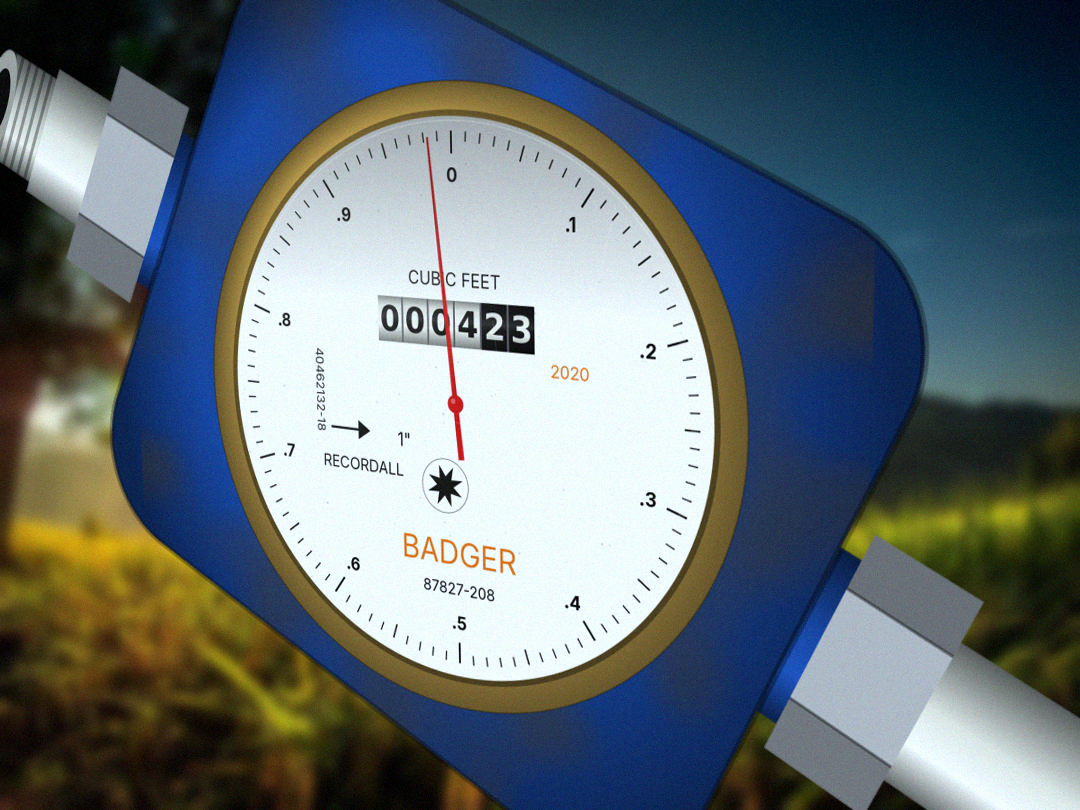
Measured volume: 422.98,ft³
